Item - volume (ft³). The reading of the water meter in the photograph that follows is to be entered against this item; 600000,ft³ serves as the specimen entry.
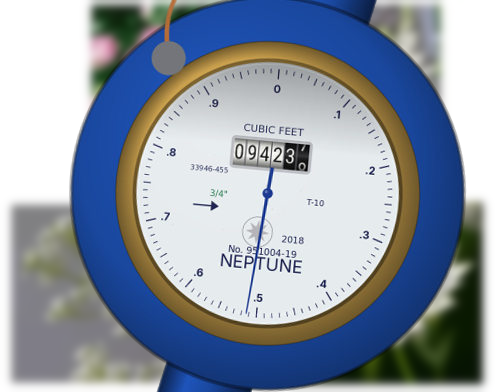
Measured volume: 94237.51,ft³
